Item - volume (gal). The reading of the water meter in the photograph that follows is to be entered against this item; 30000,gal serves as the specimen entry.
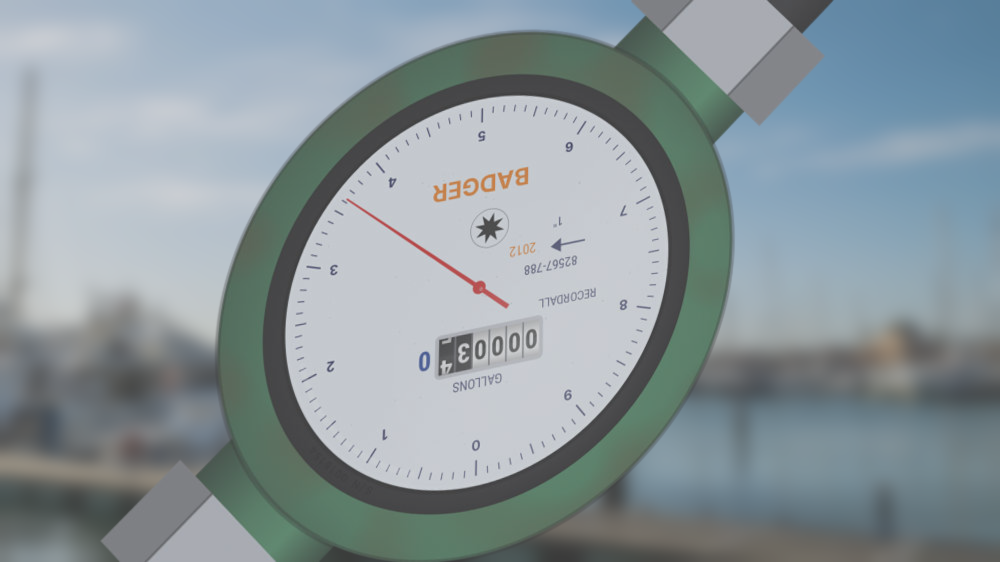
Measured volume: 343.6,gal
